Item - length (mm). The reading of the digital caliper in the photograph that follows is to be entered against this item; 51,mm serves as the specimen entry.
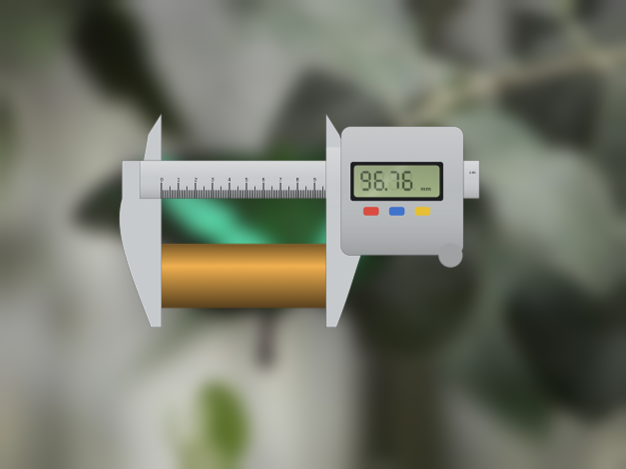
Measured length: 96.76,mm
